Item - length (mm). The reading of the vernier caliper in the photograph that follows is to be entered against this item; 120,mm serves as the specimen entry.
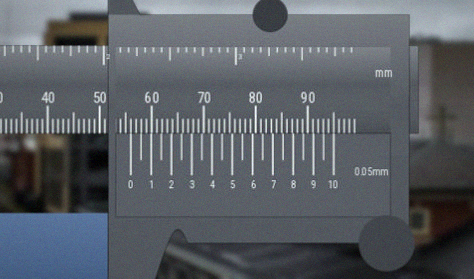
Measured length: 56.0,mm
